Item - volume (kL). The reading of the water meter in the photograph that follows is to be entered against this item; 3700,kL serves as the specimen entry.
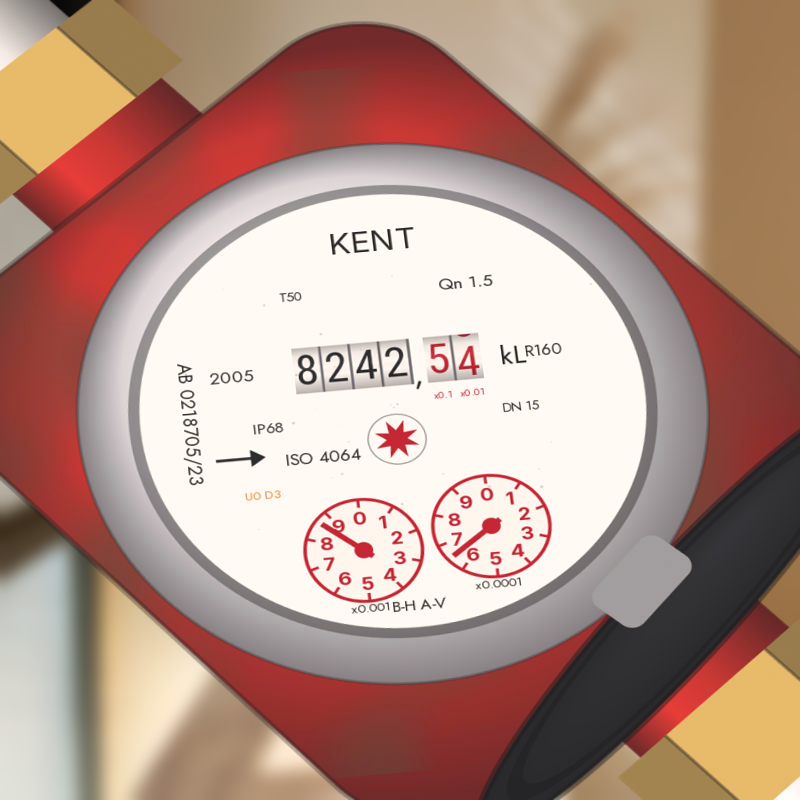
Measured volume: 8242.5386,kL
